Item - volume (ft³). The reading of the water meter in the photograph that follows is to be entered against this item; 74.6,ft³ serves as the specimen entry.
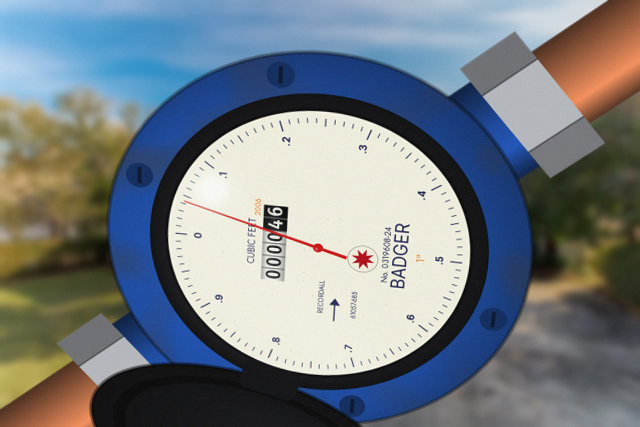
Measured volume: 46.04,ft³
